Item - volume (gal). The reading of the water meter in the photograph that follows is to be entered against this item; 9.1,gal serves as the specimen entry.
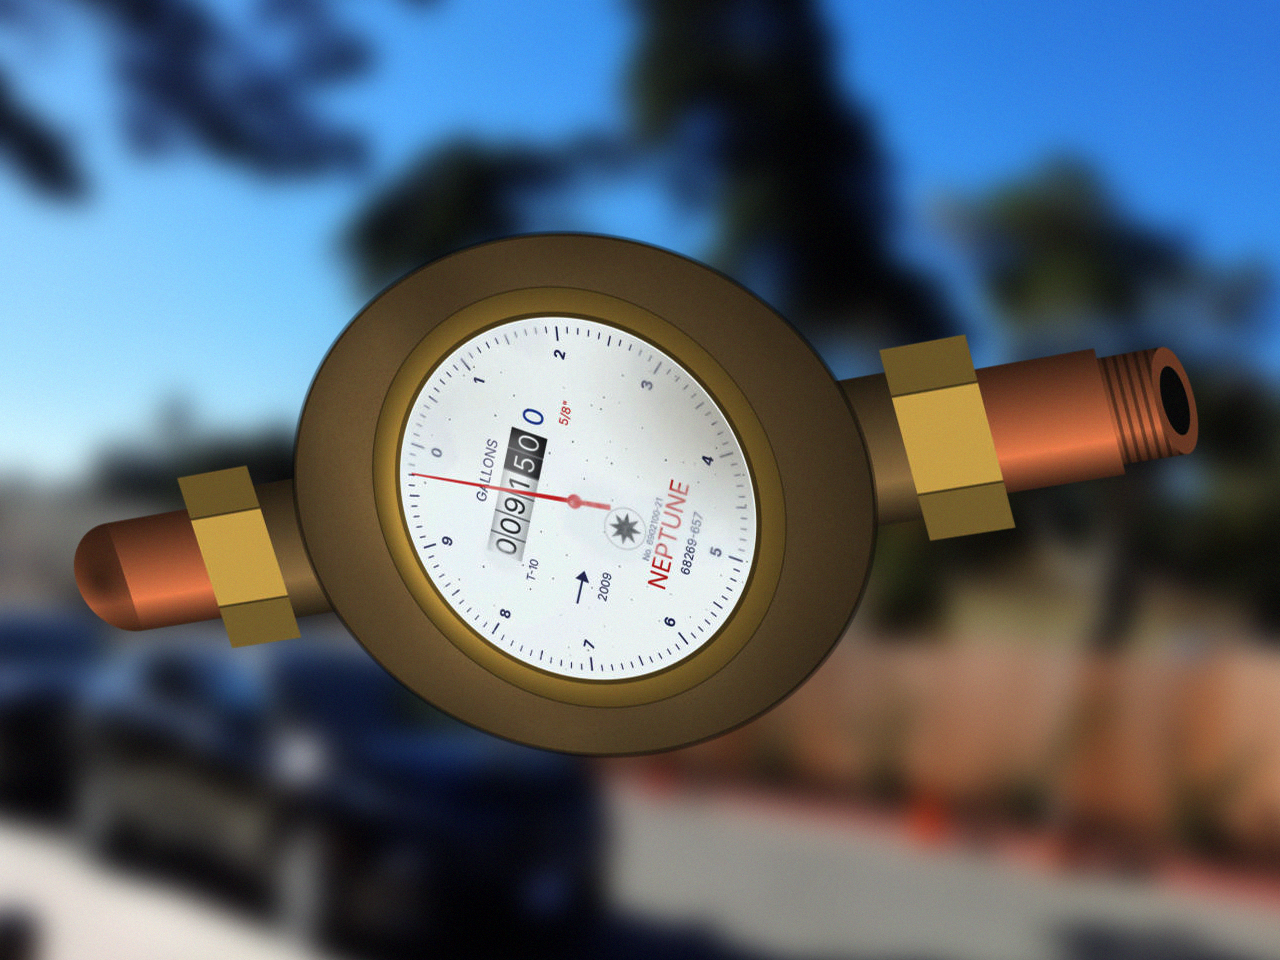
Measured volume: 91499.7,gal
